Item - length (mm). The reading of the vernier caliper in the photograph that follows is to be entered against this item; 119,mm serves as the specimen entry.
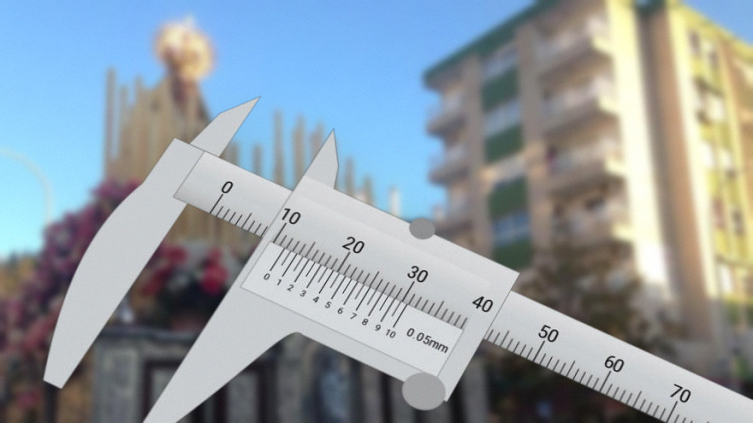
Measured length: 11.8,mm
